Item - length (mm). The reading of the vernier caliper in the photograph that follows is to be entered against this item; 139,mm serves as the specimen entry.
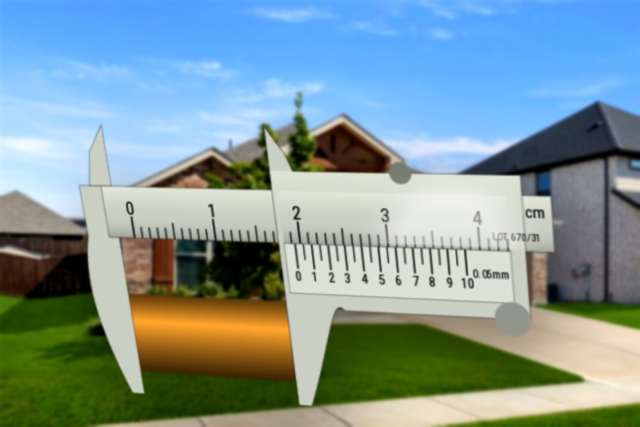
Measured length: 19.4,mm
